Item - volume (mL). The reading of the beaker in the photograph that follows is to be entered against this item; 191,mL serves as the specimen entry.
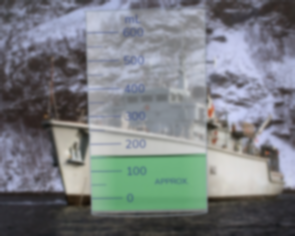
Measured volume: 150,mL
